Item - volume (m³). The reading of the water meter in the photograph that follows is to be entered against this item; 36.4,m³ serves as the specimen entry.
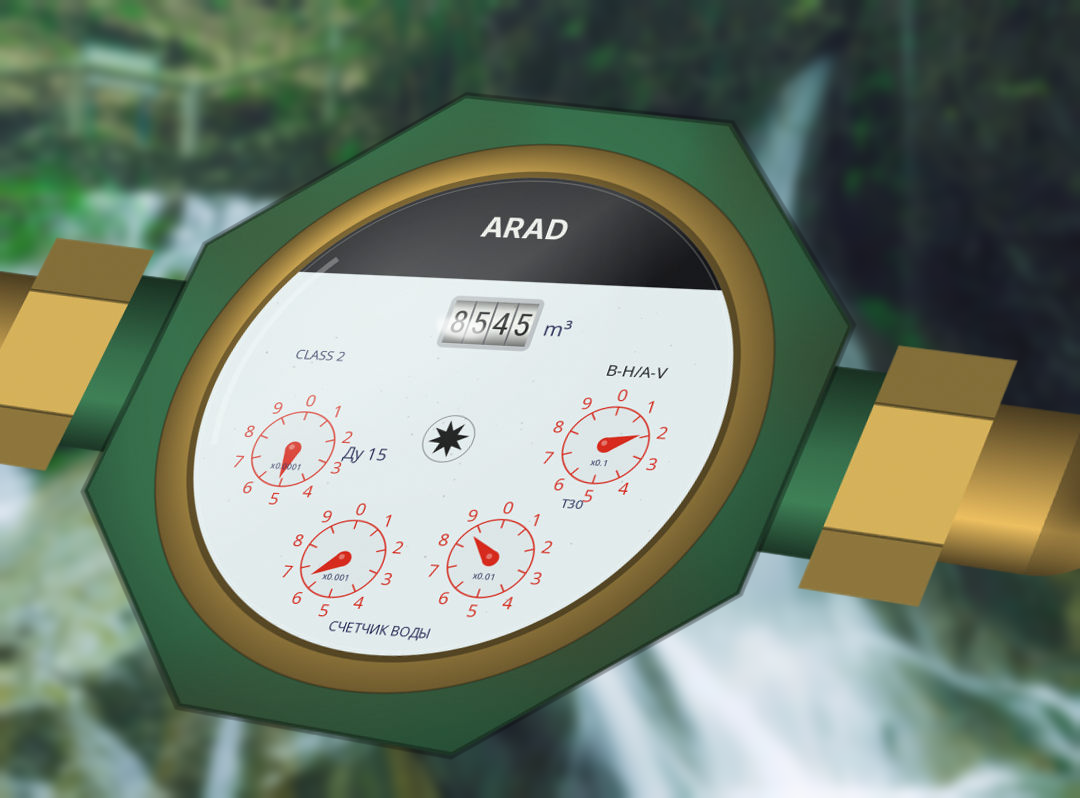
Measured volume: 8545.1865,m³
